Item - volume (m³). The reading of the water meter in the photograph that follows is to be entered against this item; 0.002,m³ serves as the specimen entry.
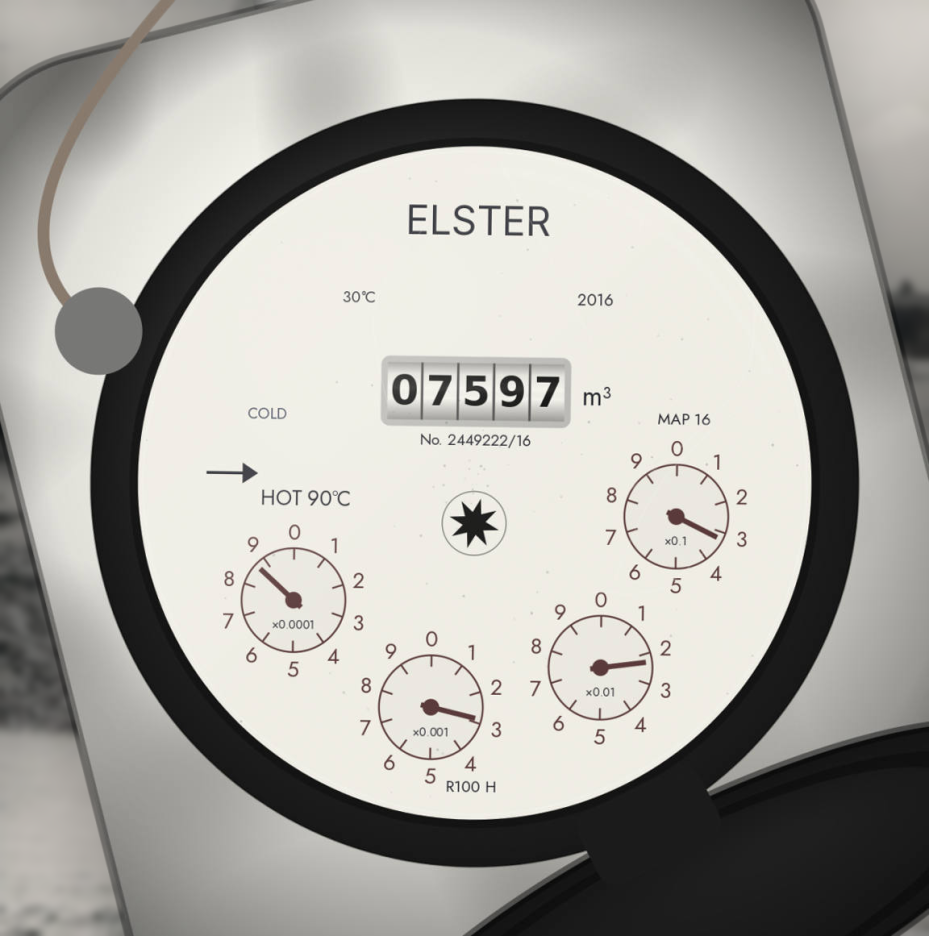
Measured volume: 7597.3228,m³
